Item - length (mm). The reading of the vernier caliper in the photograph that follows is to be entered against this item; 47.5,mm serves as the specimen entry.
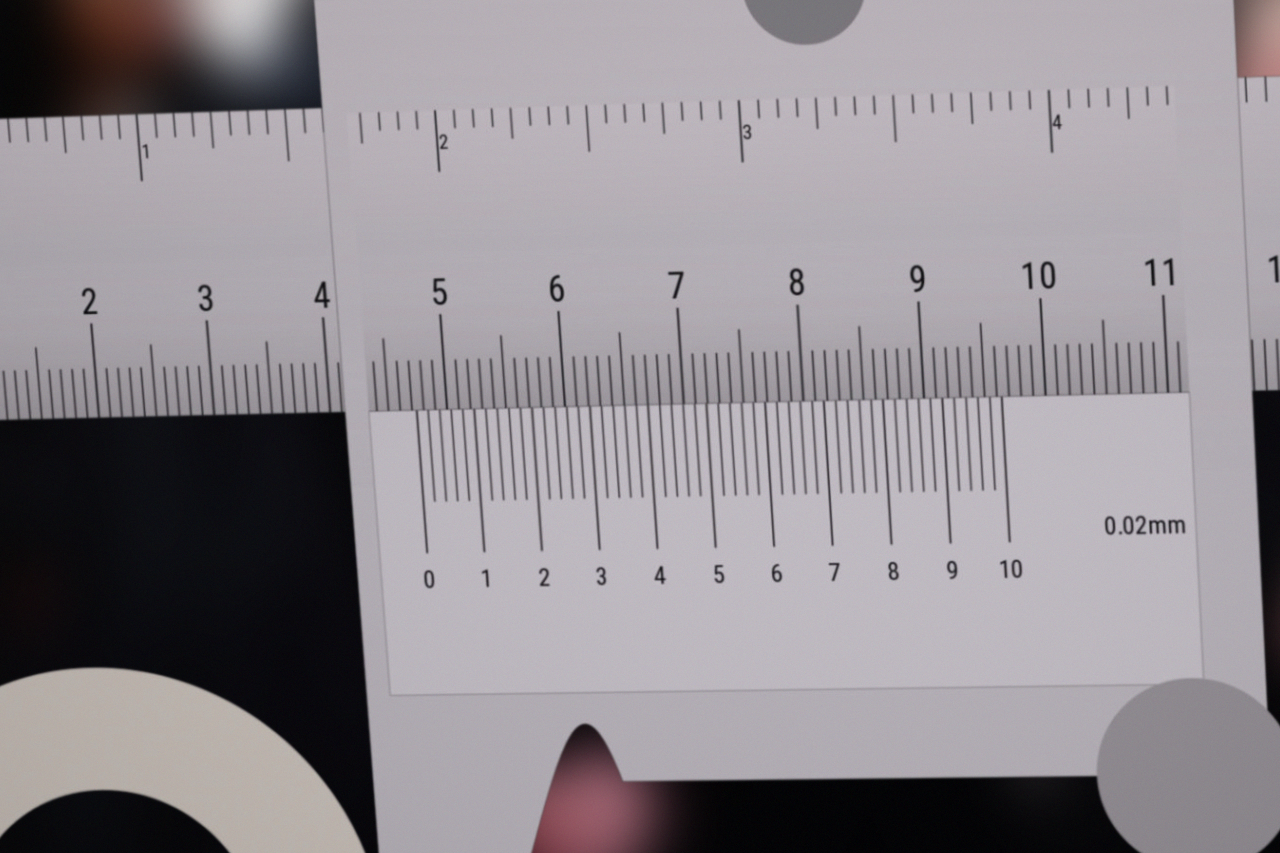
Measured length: 47.4,mm
